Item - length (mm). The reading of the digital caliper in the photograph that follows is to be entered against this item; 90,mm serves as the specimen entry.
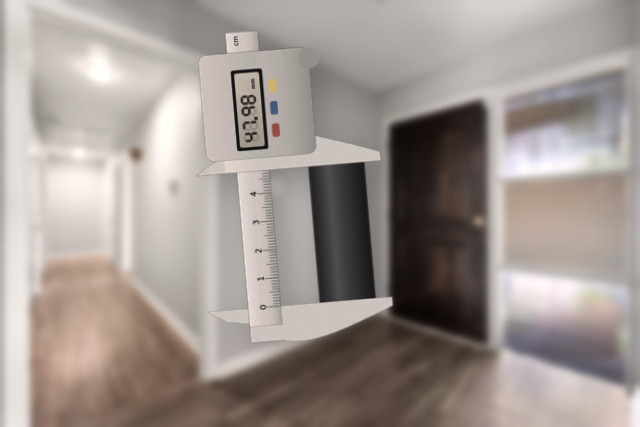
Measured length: 47.98,mm
